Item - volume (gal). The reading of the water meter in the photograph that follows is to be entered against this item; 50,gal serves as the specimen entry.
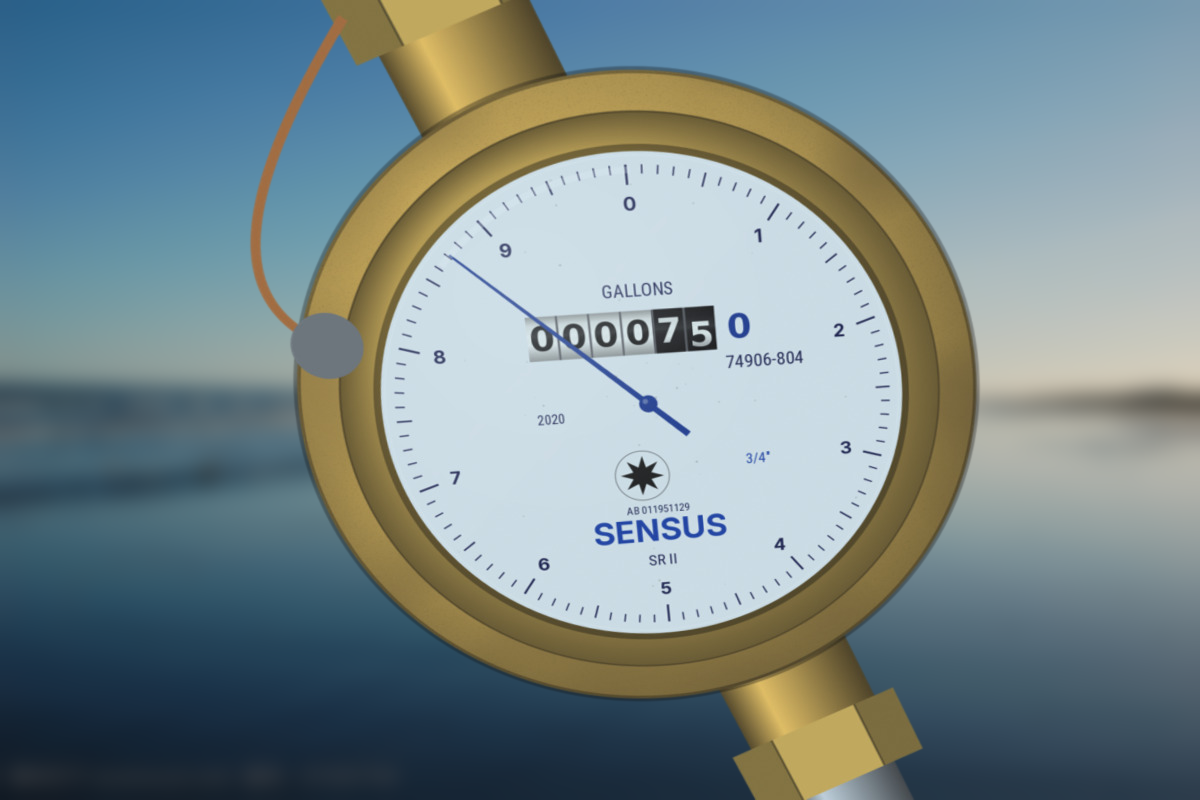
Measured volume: 748.7,gal
